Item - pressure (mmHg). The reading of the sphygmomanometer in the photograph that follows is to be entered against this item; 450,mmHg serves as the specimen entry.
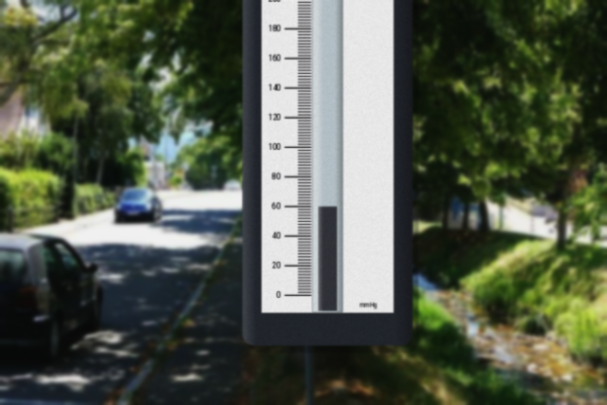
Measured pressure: 60,mmHg
